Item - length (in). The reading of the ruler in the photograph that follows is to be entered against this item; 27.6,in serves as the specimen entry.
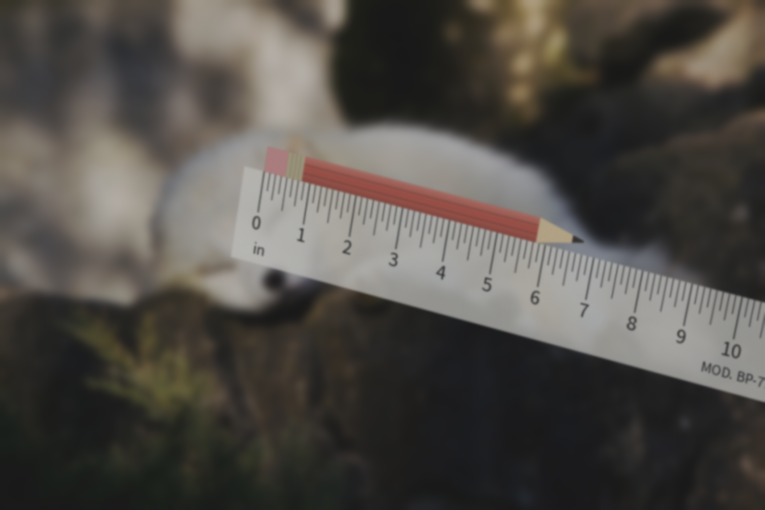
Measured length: 6.75,in
